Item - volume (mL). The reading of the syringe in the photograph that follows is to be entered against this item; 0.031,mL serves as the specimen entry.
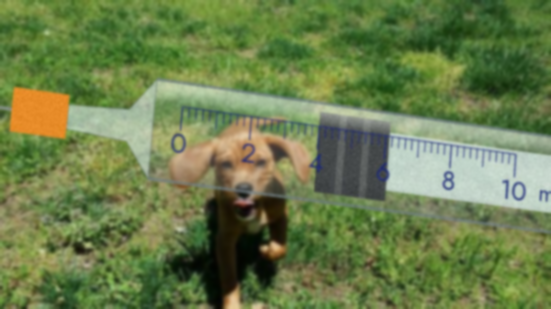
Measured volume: 4,mL
